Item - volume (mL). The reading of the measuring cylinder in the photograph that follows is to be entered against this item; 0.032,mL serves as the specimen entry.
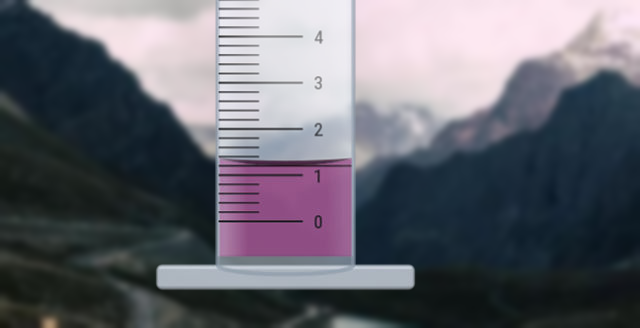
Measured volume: 1.2,mL
